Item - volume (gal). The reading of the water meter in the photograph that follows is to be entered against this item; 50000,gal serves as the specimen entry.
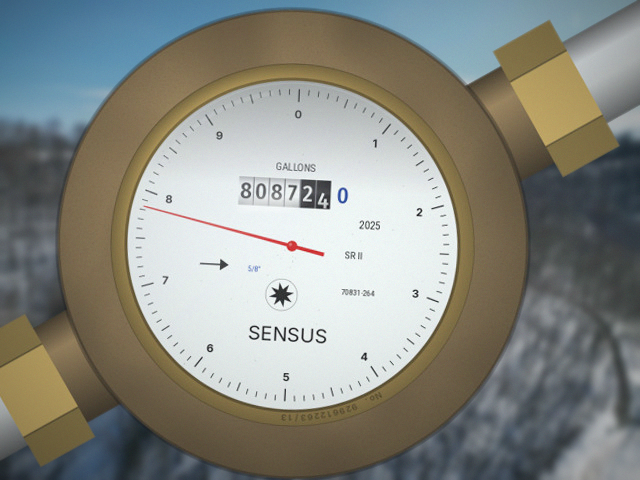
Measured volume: 8087237.8,gal
